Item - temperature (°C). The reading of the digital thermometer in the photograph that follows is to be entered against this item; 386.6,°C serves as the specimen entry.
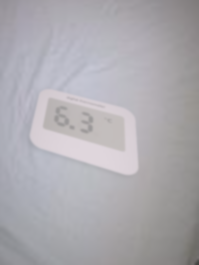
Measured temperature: 6.3,°C
